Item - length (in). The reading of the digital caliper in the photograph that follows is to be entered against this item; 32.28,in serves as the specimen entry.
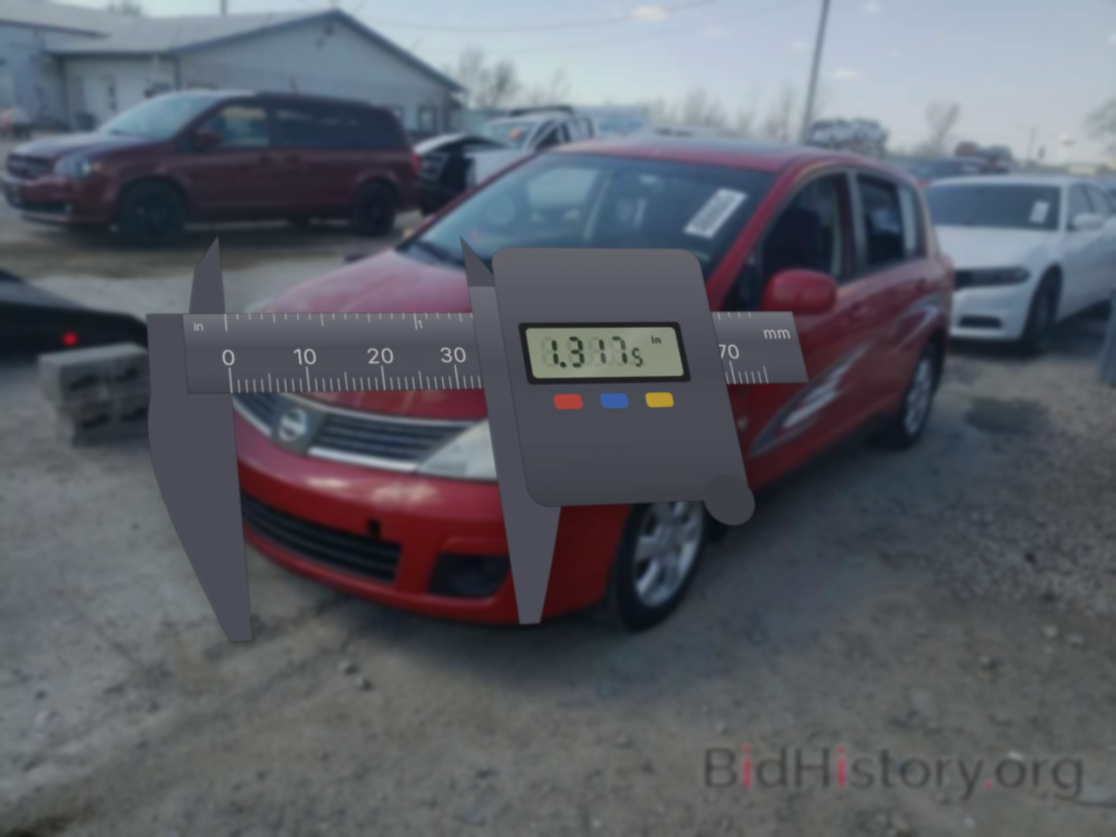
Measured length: 1.3175,in
